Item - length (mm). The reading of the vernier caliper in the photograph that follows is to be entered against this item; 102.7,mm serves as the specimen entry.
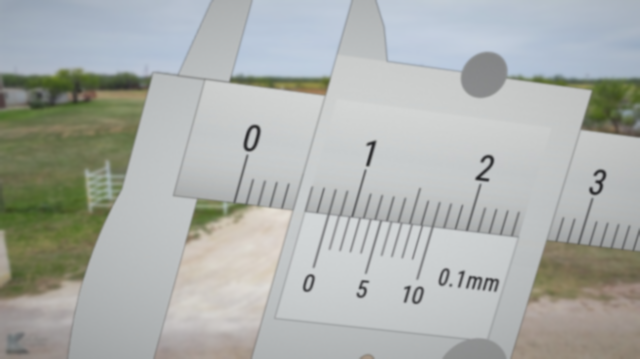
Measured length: 8.0,mm
